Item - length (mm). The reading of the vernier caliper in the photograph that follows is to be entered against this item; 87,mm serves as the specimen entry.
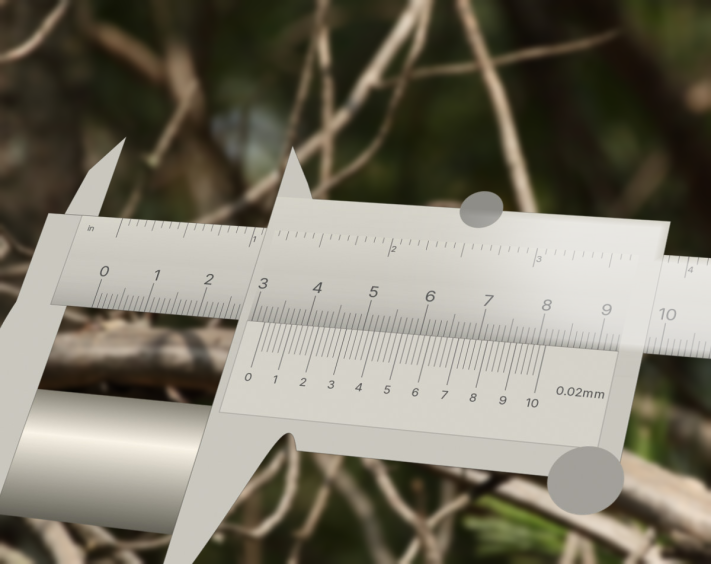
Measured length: 32.4,mm
